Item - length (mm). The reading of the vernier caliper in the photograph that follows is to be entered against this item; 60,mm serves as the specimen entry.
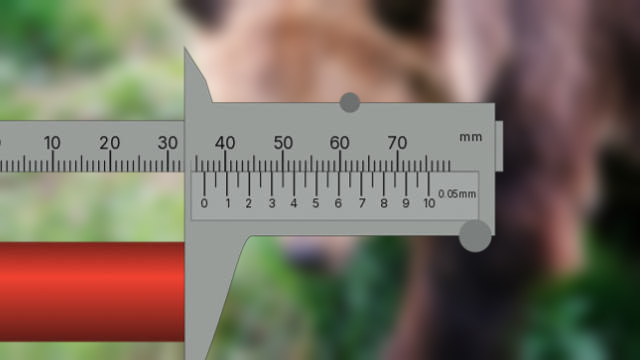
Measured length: 36.4,mm
